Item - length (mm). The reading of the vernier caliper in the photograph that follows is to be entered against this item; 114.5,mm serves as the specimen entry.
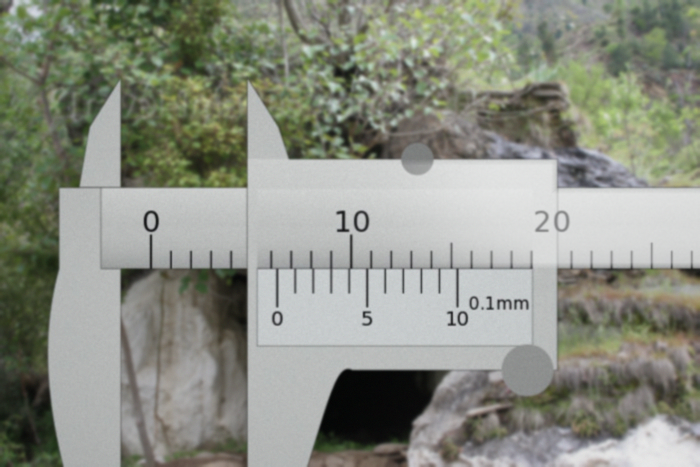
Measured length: 6.3,mm
